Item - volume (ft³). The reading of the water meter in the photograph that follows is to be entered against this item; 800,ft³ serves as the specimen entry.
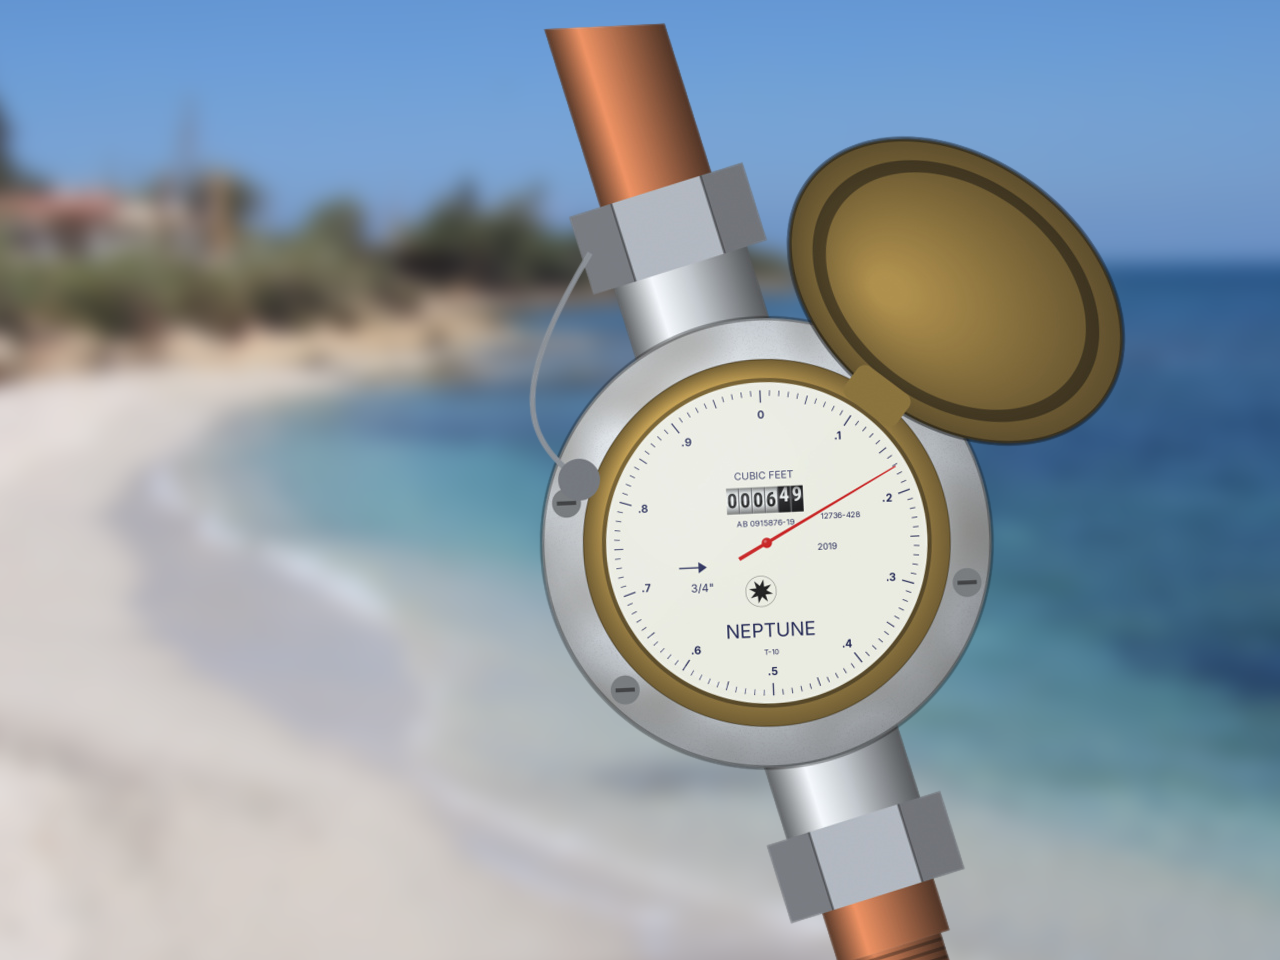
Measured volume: 649.17,ft³
